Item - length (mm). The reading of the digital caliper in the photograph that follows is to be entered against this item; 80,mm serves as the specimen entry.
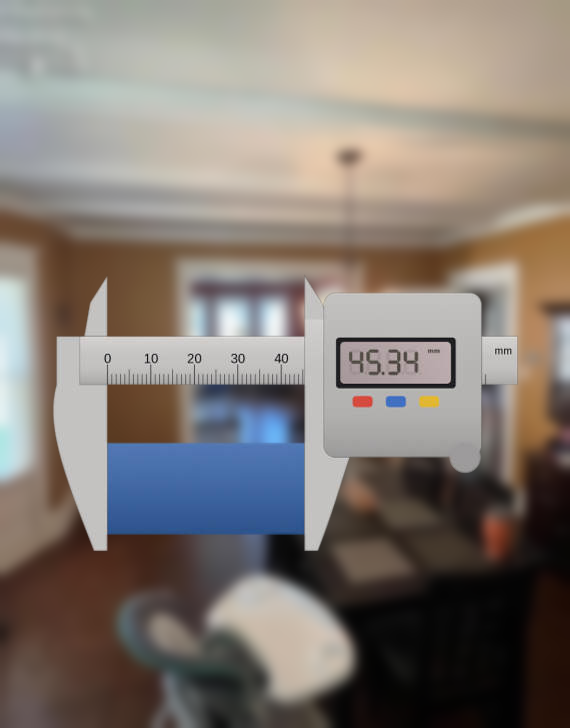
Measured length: 45.34,mm
